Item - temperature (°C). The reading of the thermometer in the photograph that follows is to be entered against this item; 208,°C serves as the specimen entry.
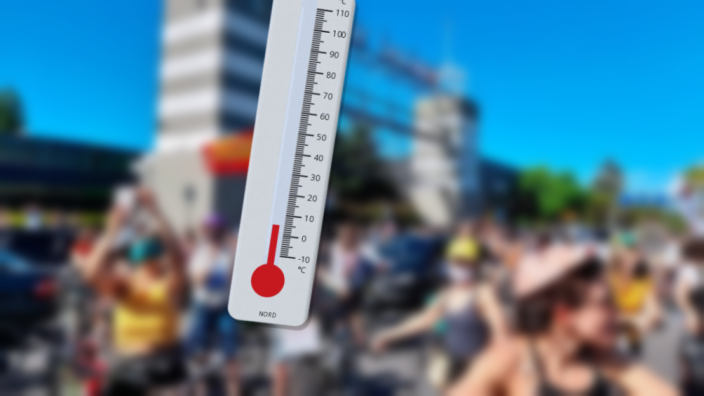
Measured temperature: 5,°C
